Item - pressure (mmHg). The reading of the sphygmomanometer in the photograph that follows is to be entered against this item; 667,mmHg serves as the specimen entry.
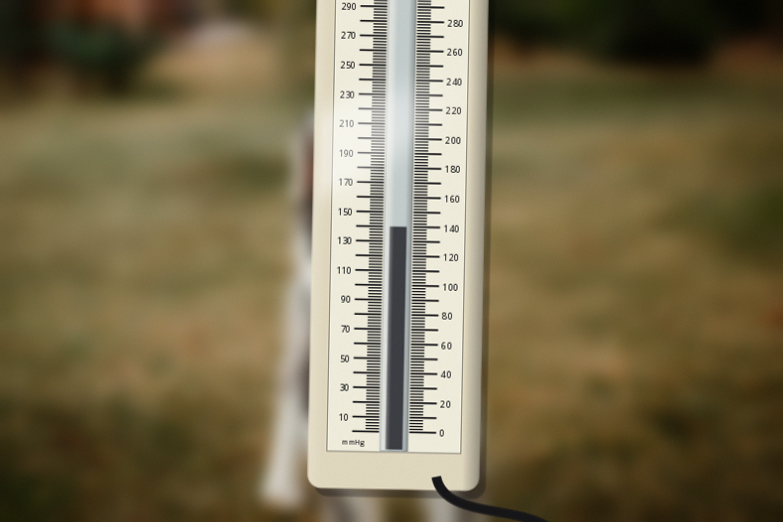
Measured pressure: 140,mmHg
